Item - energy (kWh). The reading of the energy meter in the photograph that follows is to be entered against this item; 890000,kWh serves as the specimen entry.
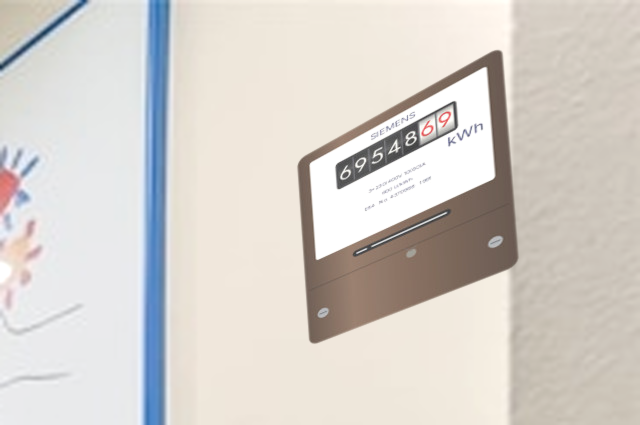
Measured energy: 69548.69,kWh
